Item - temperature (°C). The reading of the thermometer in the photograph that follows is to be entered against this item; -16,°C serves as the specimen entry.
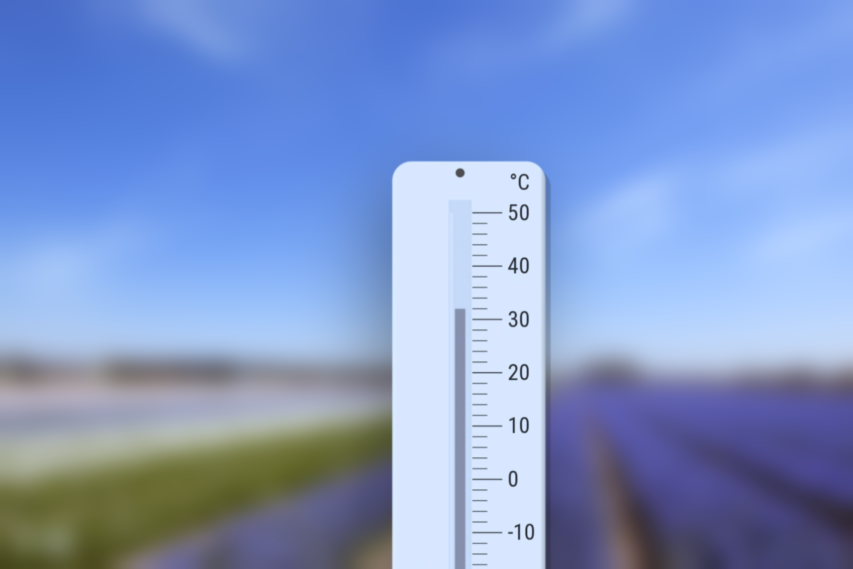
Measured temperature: 32,°C
